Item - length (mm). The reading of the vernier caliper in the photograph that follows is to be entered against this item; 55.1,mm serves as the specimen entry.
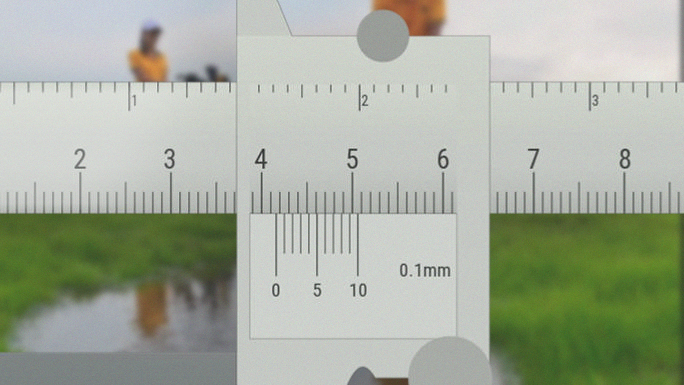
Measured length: 41.6,mm
